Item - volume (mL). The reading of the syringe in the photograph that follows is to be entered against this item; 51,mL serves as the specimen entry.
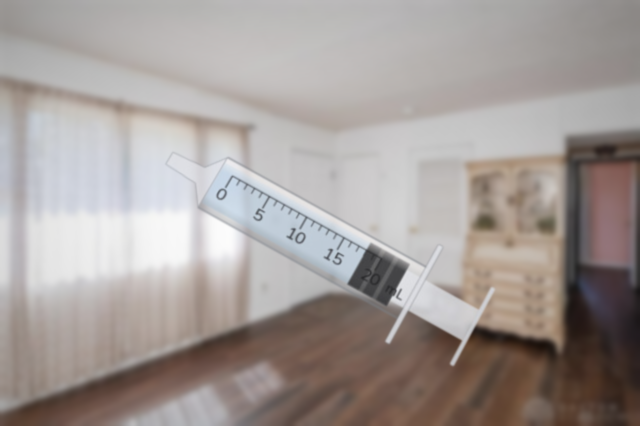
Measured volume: 18,mL
